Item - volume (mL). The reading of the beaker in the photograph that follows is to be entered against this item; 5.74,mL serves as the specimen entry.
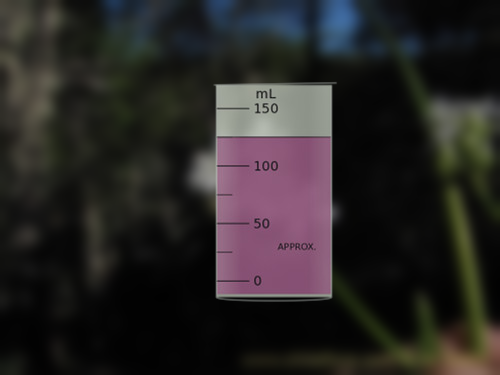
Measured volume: 125,mL
